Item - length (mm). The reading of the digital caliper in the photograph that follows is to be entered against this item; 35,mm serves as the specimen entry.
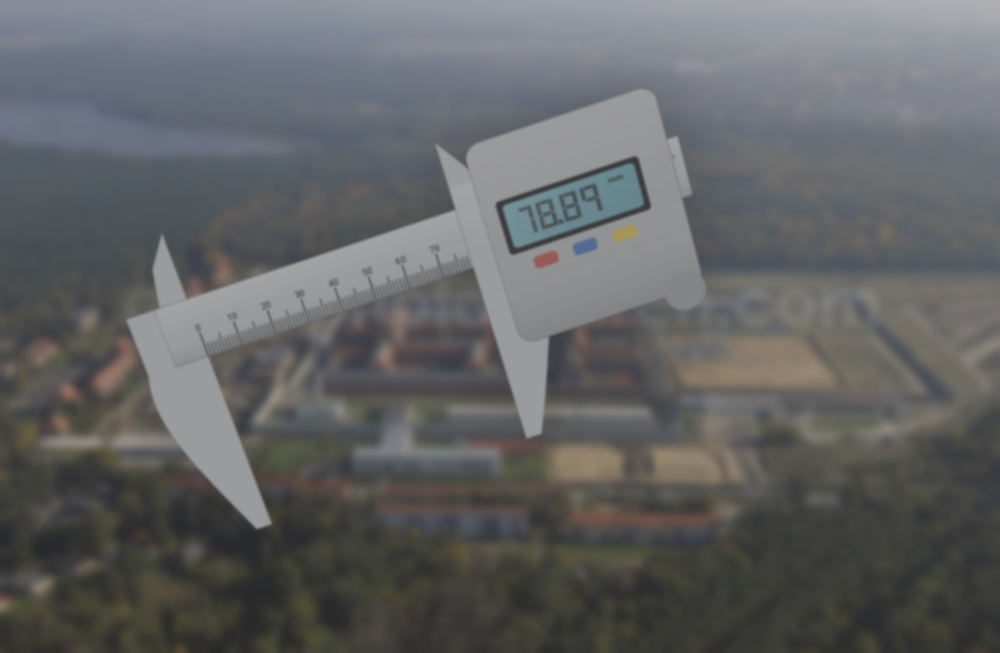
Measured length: 78.89,mm
